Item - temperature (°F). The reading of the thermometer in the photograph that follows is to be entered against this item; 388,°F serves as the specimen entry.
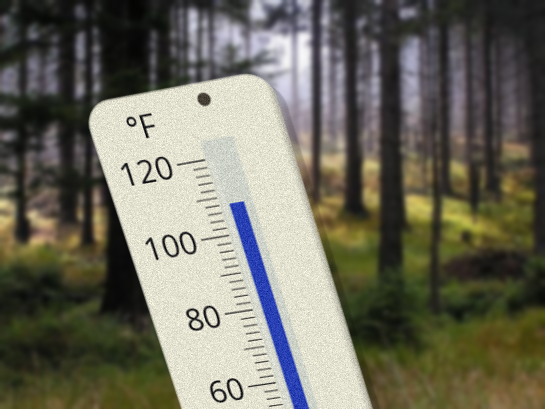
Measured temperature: 108,°F
